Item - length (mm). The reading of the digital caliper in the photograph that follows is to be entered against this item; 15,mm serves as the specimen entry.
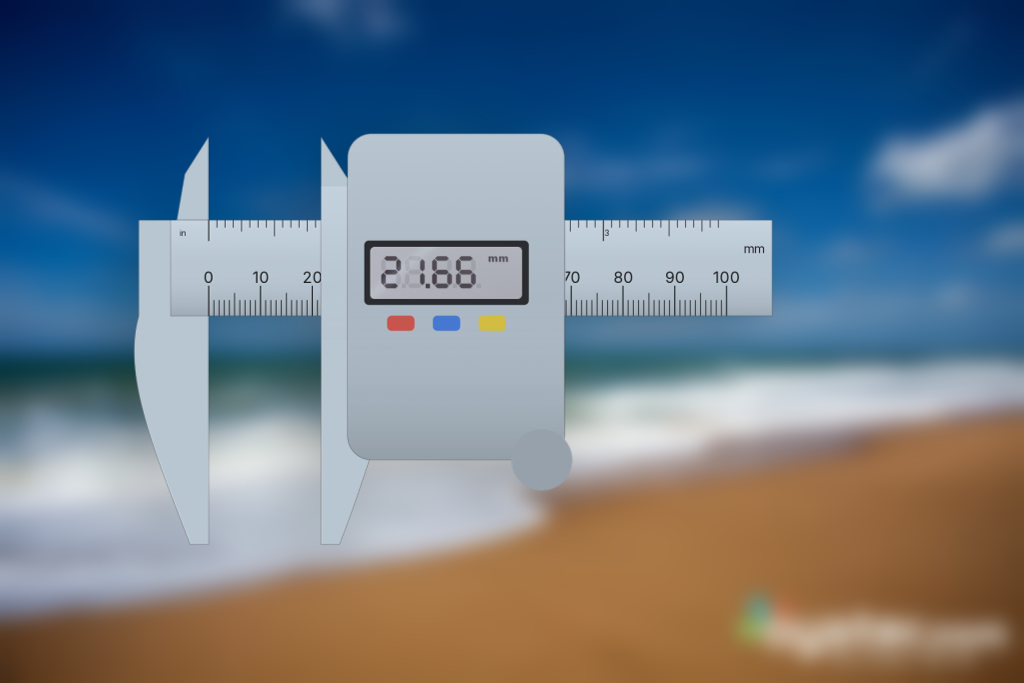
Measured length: 21.66,mm
